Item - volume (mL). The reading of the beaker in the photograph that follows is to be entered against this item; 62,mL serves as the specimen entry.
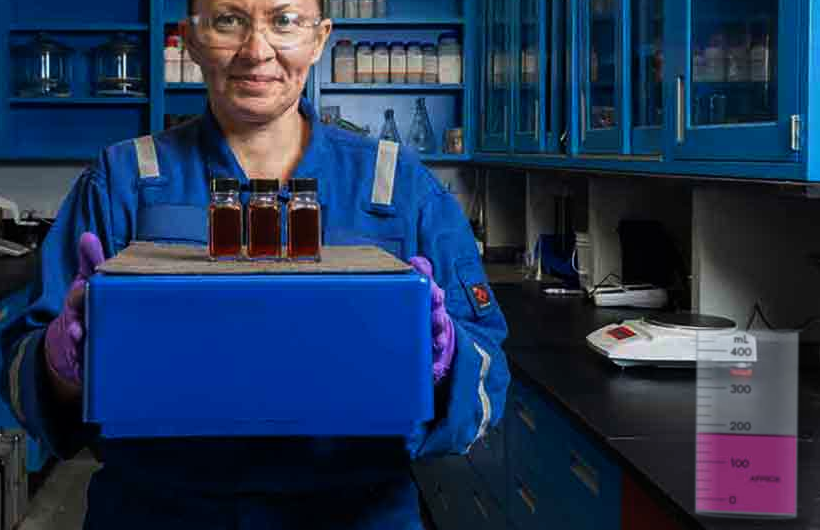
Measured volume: 175,mL
